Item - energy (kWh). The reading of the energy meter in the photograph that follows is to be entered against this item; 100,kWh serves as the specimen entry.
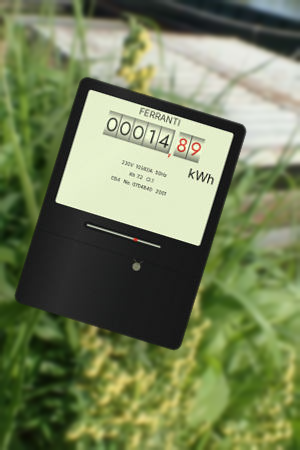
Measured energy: 14.89,kWh
